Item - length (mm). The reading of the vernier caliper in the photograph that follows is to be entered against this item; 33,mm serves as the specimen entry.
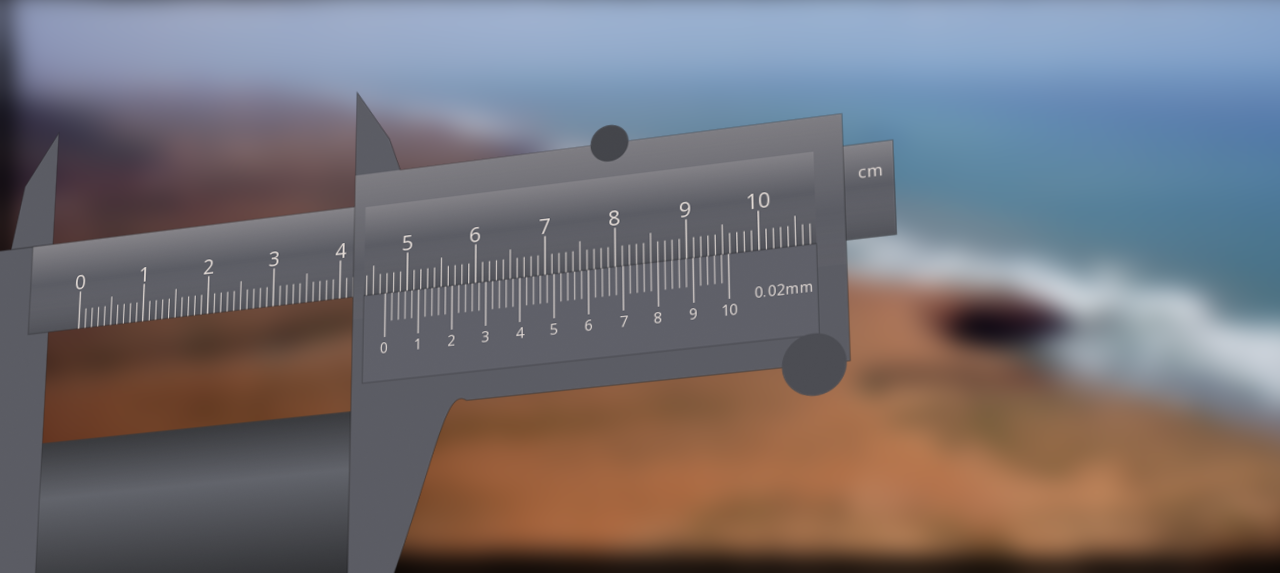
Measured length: 46.8,mm
